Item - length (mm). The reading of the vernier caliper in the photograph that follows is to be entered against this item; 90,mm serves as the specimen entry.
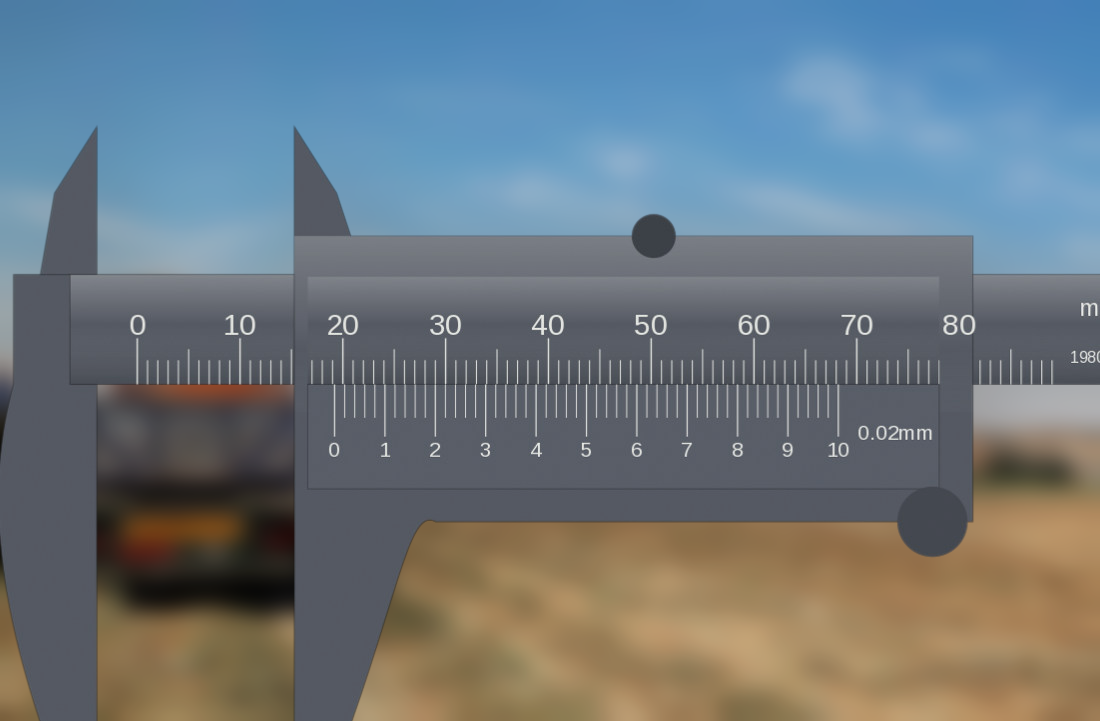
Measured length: 19.2,mm
